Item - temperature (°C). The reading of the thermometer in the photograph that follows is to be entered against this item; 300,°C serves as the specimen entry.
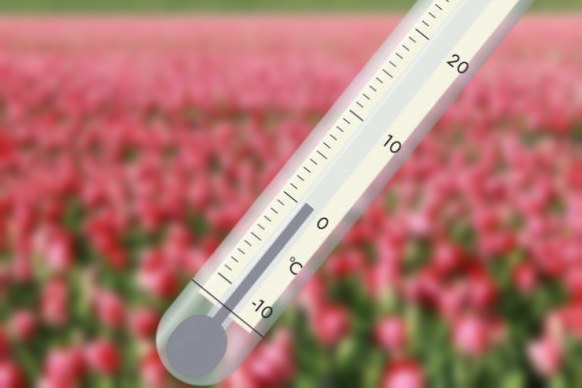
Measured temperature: 0.5,°C
